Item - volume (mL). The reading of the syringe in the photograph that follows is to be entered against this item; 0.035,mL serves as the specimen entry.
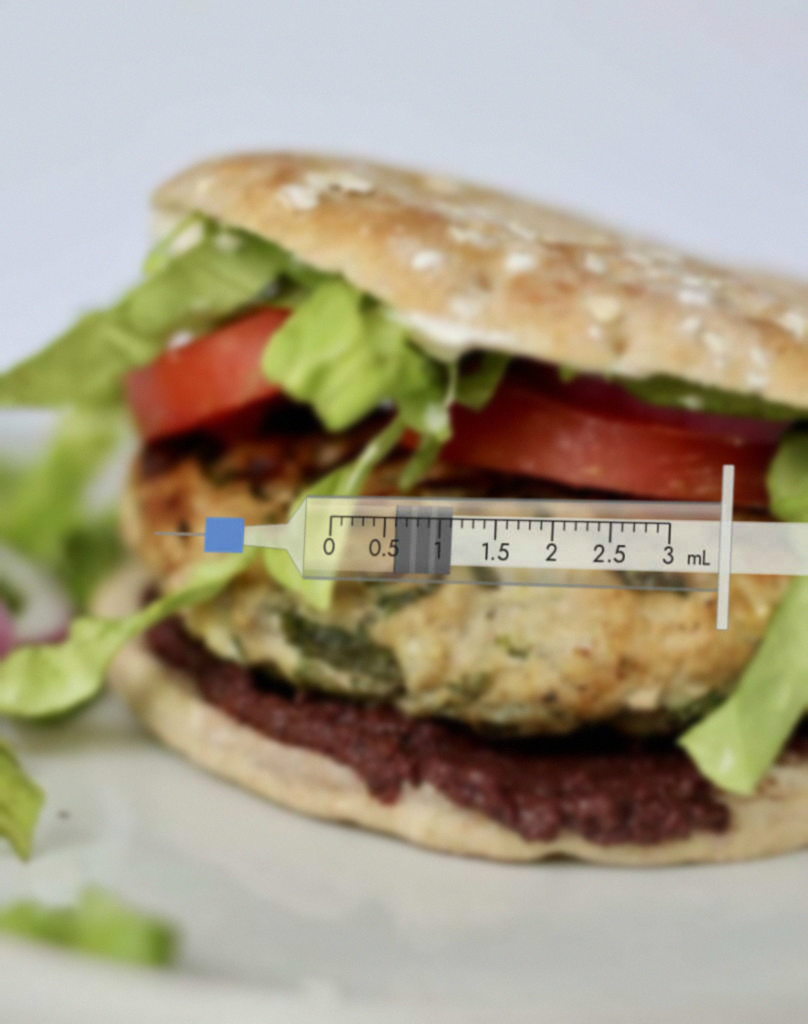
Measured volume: 0.6,mL
